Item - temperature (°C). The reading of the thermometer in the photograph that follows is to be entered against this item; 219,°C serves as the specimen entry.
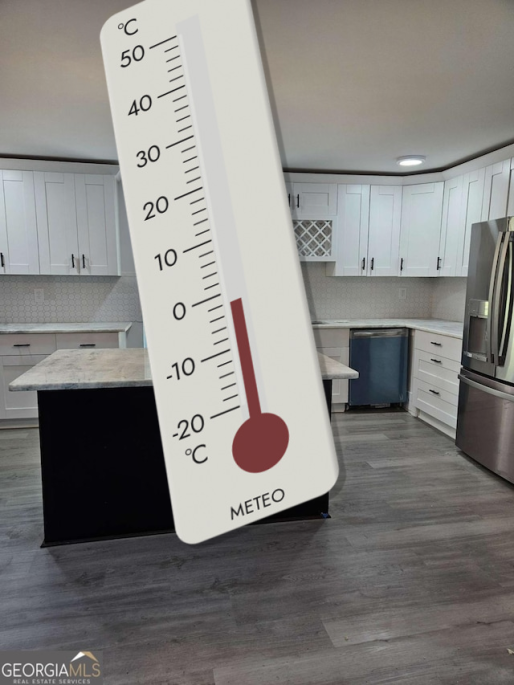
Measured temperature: -2,°C
